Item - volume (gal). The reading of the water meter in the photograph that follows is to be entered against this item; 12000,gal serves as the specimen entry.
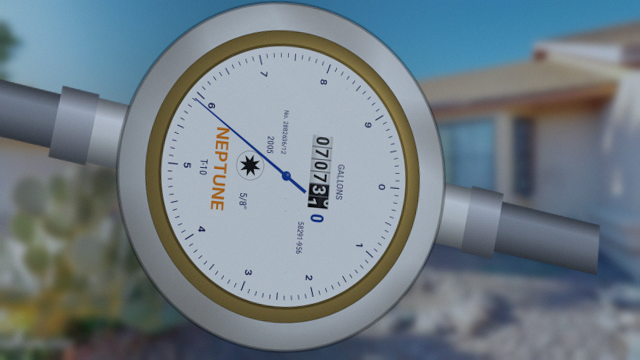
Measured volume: 707305.9,gal
